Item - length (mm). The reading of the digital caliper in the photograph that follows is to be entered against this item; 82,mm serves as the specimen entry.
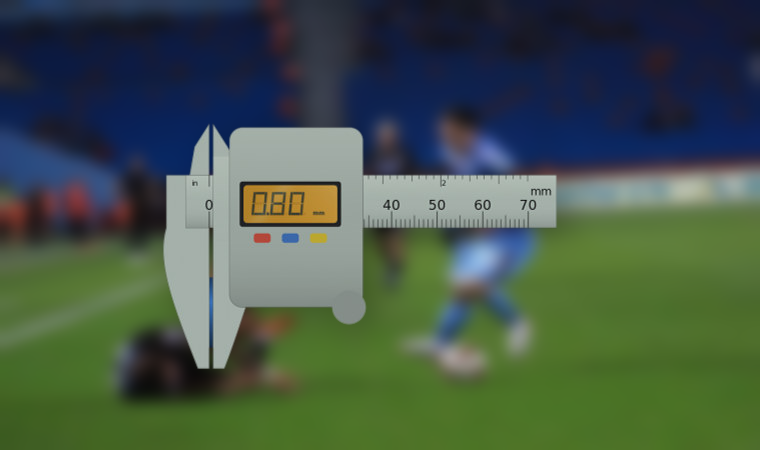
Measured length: 0.80,mm
